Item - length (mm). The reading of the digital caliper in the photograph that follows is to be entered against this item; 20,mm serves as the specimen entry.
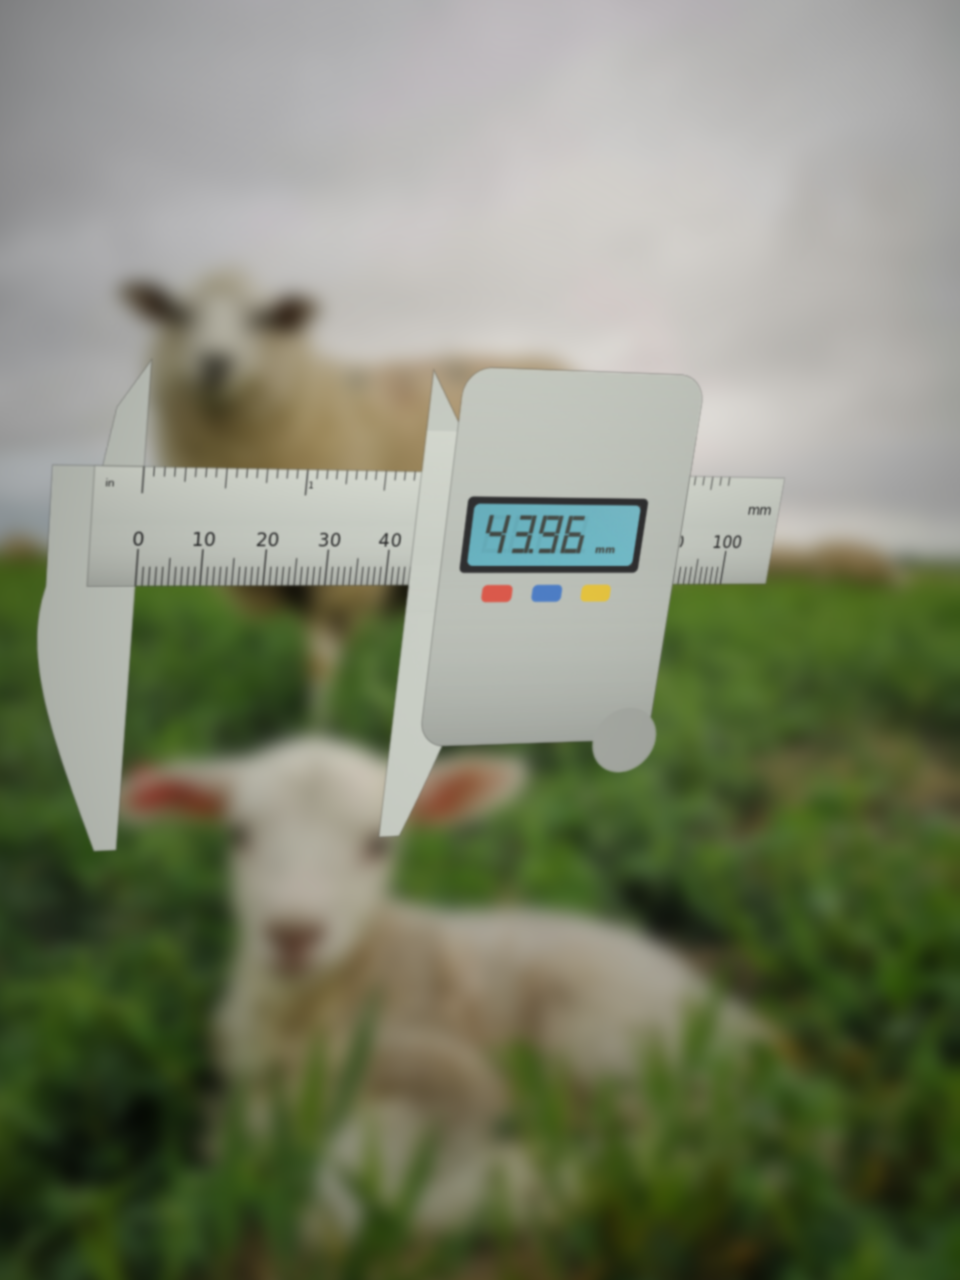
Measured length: 43.96,mm
